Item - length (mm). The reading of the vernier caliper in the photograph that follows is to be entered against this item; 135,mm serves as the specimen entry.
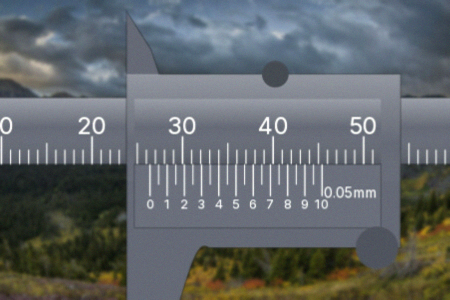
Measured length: 26.4,mm
